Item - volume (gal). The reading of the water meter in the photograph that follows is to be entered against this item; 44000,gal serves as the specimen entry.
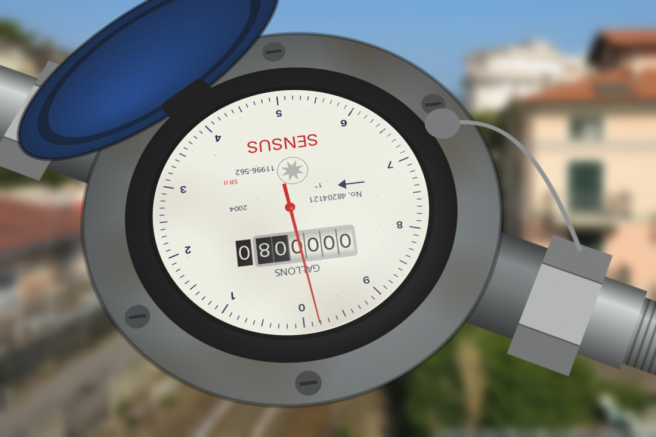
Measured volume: 79.8,gal
